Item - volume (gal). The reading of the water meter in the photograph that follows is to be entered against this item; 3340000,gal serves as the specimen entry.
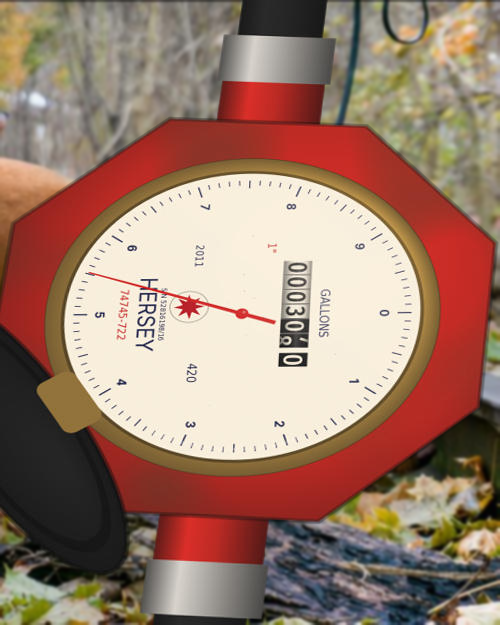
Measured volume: 3075.5,gal
